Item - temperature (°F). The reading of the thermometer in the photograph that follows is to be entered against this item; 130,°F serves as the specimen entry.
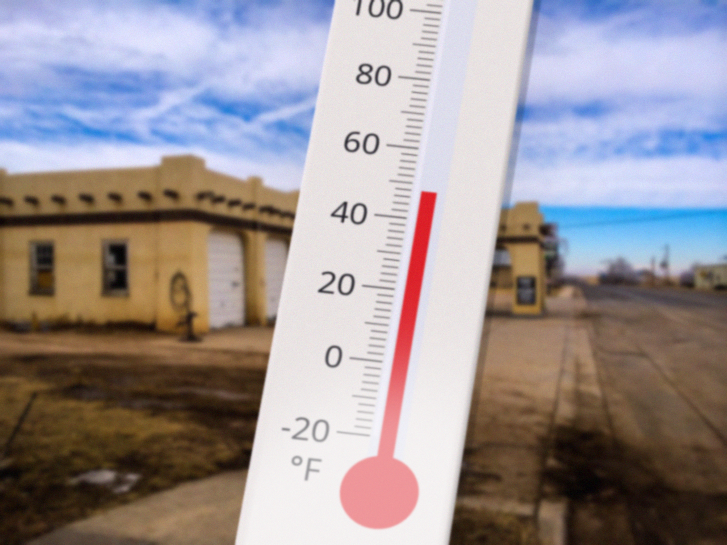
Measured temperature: 48,°F
